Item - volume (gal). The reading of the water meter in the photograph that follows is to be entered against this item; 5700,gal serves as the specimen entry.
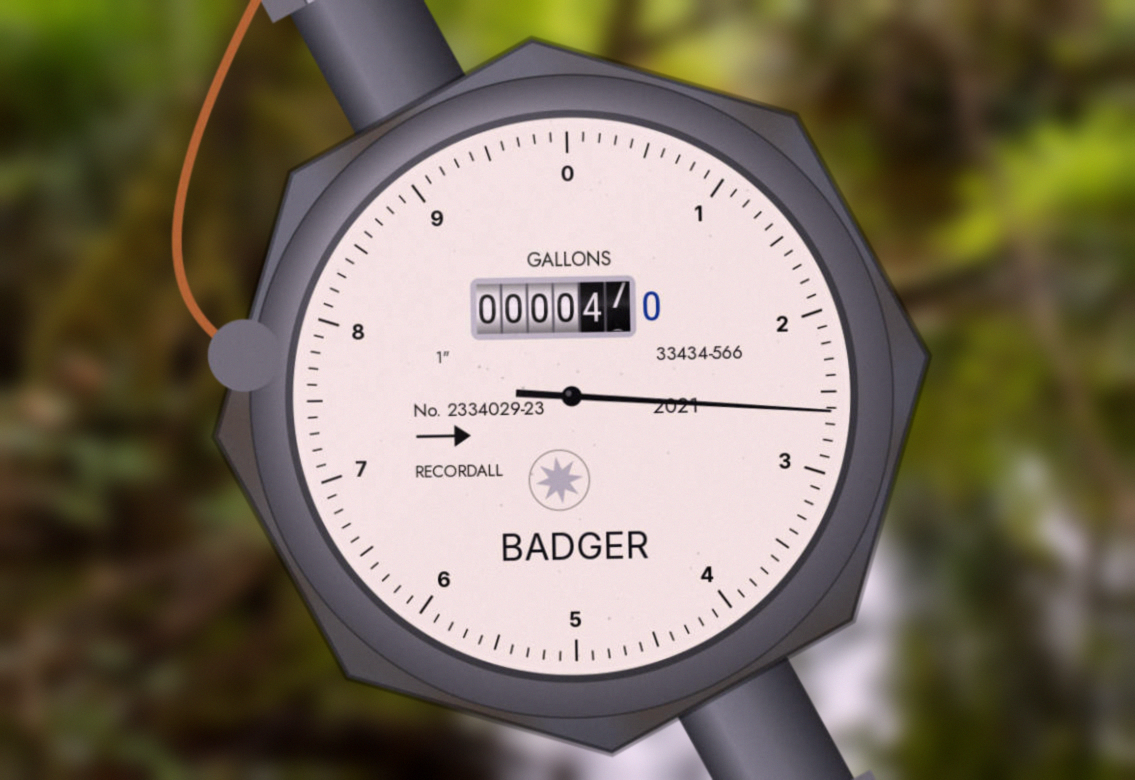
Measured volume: 472.6,gal
